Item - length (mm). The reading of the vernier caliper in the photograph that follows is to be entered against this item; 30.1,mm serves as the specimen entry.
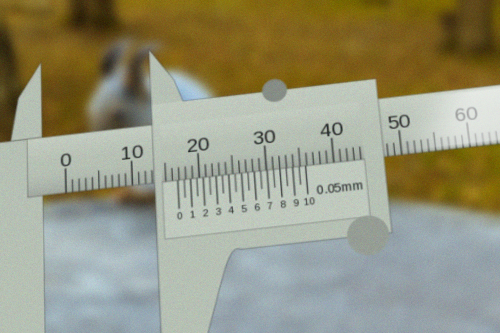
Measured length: 16.8,mm
